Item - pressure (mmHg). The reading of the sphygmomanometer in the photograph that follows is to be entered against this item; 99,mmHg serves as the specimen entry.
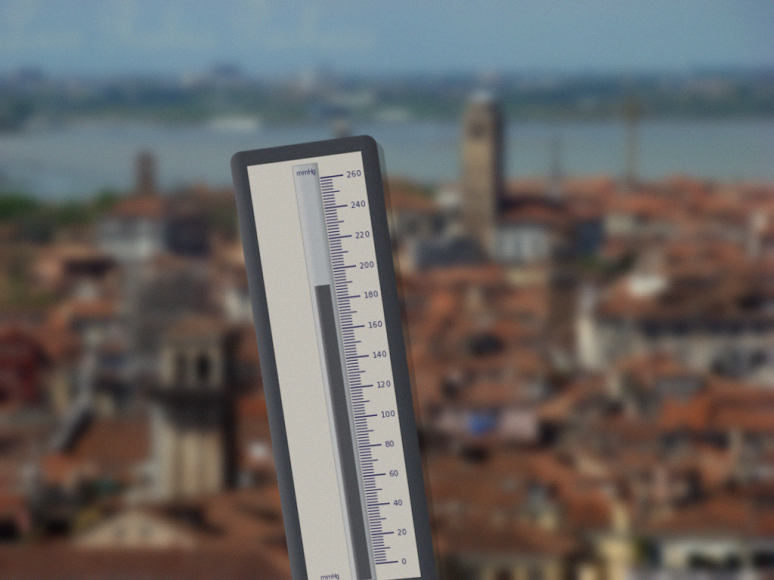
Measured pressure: 190,mmHg
